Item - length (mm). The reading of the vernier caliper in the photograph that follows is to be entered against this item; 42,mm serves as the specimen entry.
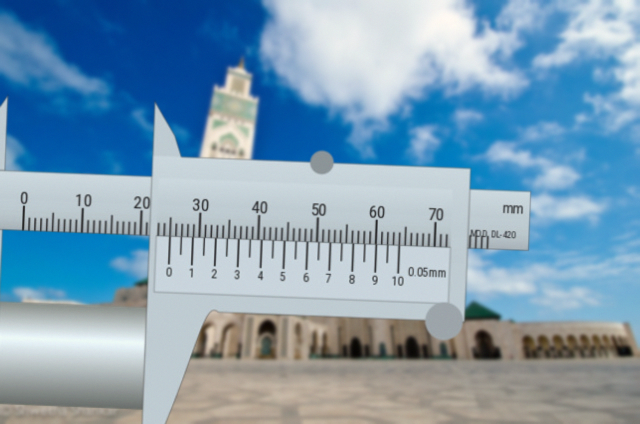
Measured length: 25.0,mm
